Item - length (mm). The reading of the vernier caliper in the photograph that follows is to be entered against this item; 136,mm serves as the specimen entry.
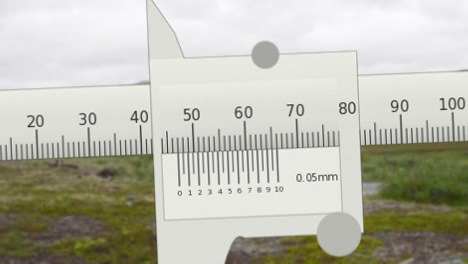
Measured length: 47.0,mm
